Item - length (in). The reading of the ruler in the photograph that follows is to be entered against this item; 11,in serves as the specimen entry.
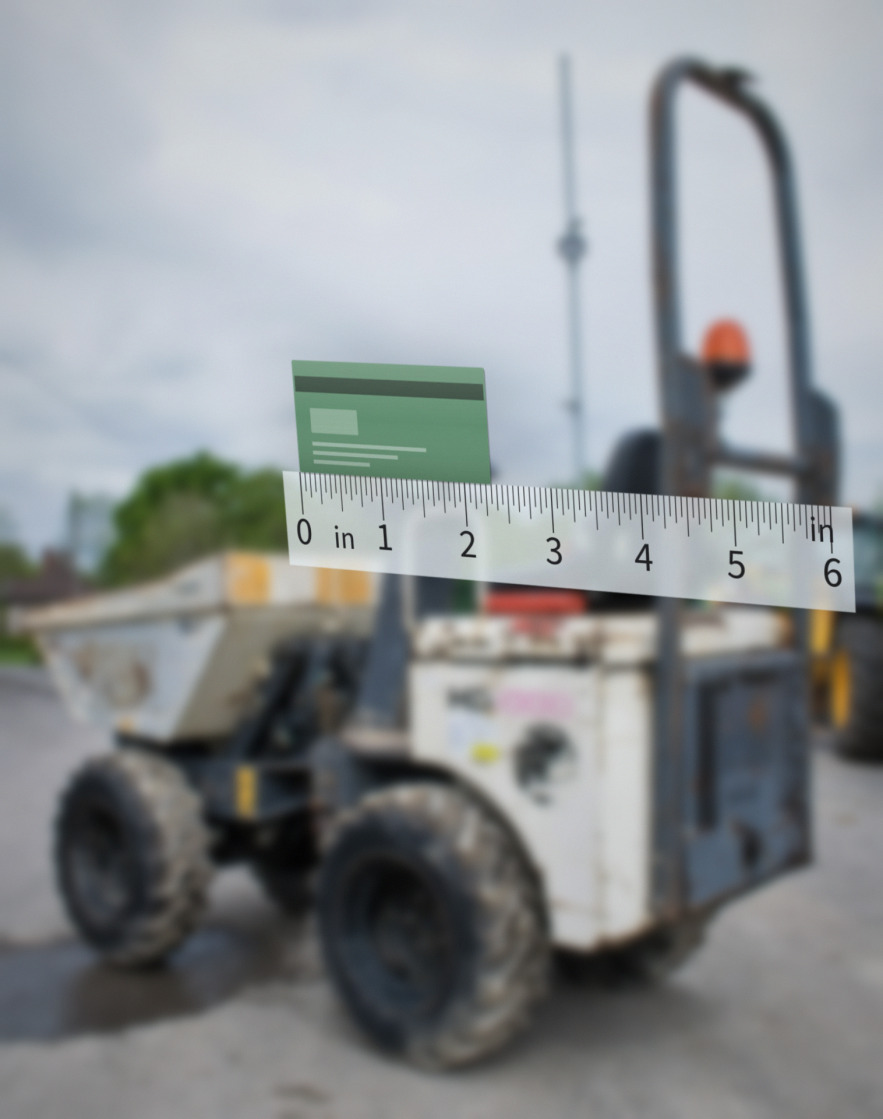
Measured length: 2.3125,in
